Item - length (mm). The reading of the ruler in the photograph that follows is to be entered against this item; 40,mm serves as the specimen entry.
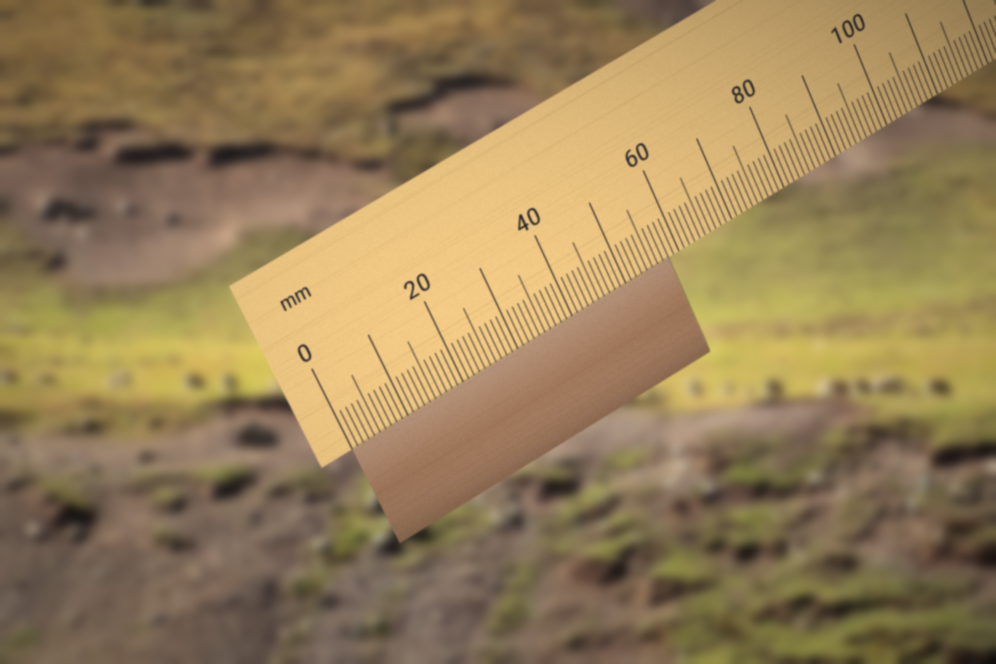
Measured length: 58,mm
